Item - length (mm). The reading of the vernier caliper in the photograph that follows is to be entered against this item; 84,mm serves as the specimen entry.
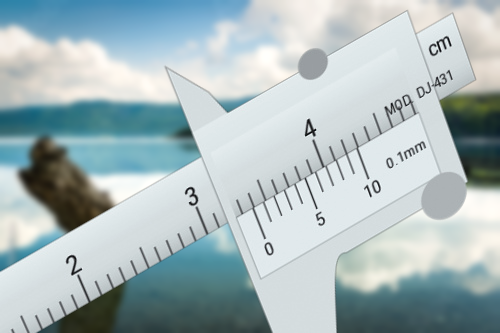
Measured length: 33.9,mm
